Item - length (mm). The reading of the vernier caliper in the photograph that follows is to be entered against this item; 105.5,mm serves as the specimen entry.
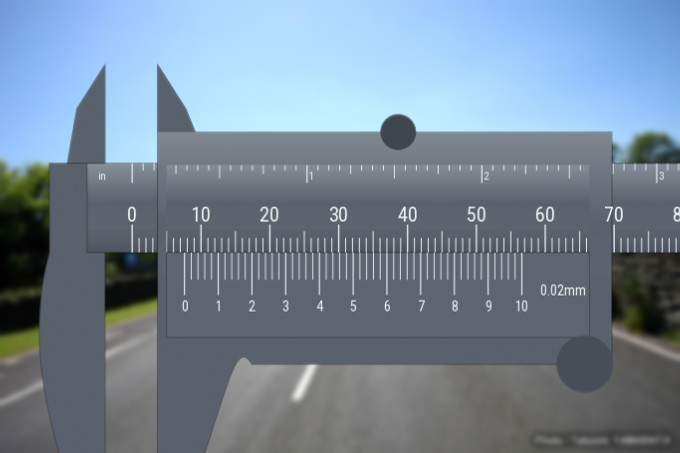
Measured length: 7.6,mm
